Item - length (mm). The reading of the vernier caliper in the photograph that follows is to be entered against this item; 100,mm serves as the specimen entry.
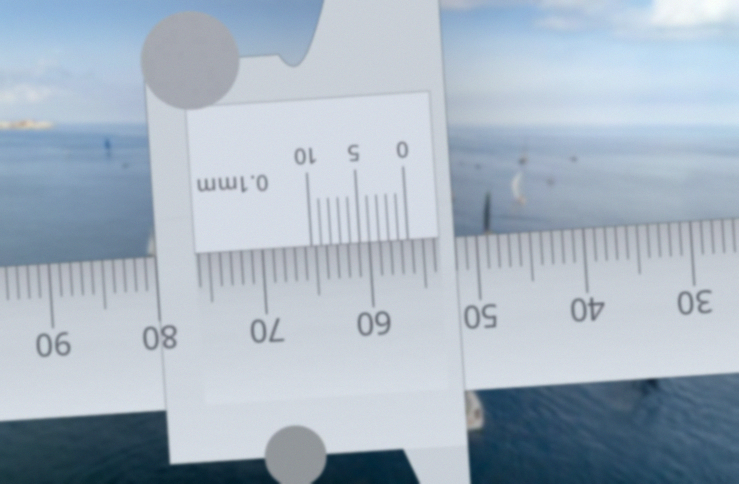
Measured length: 56.4,mm
